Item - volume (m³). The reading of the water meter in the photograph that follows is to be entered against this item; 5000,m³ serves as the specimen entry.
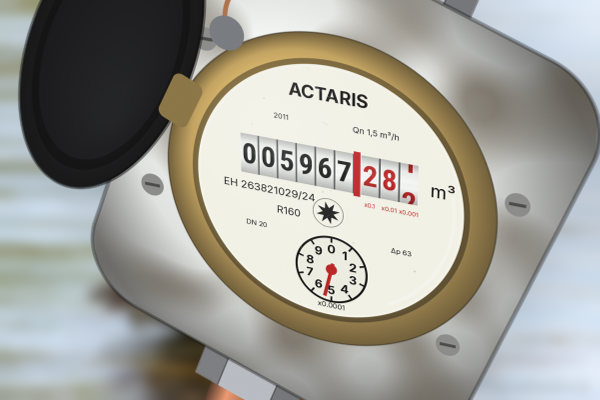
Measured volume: 5967.2815,m³
